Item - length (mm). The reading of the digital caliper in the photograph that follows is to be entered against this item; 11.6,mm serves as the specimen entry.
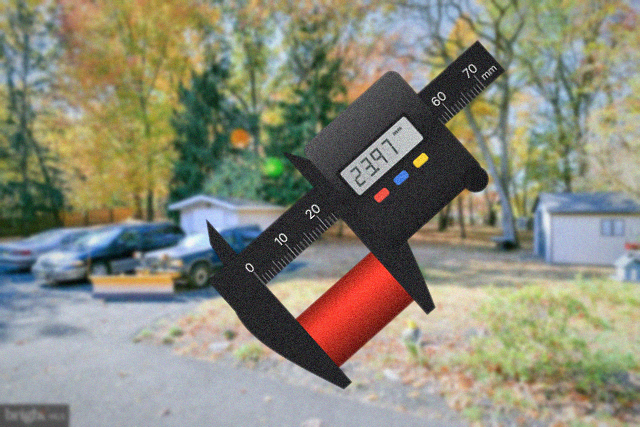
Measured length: 23.97,mm
